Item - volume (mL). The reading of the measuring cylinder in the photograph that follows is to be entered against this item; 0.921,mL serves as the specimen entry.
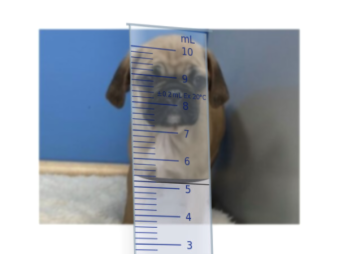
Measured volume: 5.2,mL
